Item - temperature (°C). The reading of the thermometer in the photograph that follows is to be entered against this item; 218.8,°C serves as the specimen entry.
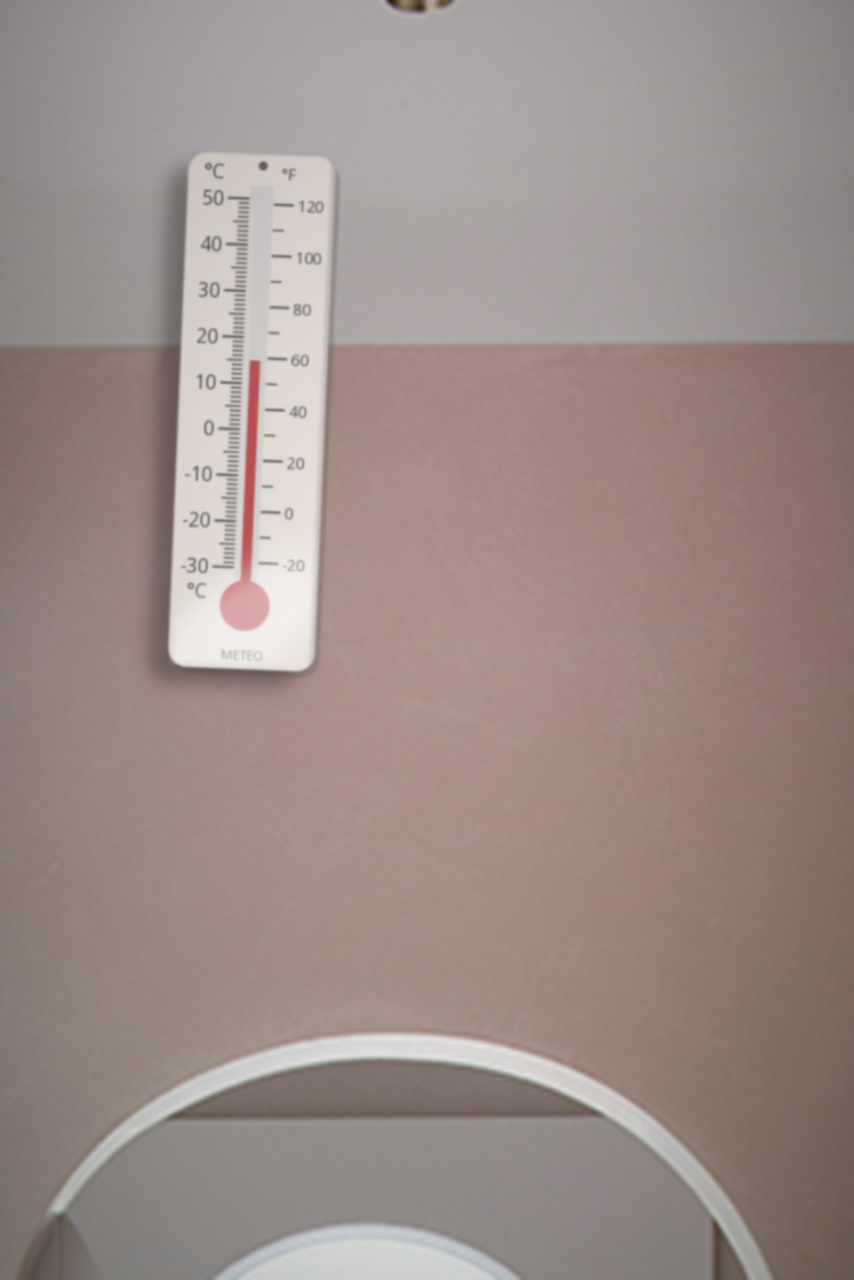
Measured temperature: 15,°C
